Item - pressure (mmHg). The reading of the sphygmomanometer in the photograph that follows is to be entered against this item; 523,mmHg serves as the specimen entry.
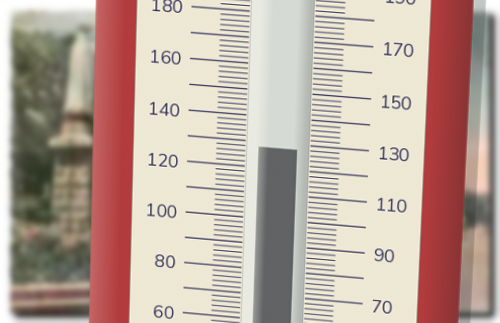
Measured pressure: 128,mmHg
